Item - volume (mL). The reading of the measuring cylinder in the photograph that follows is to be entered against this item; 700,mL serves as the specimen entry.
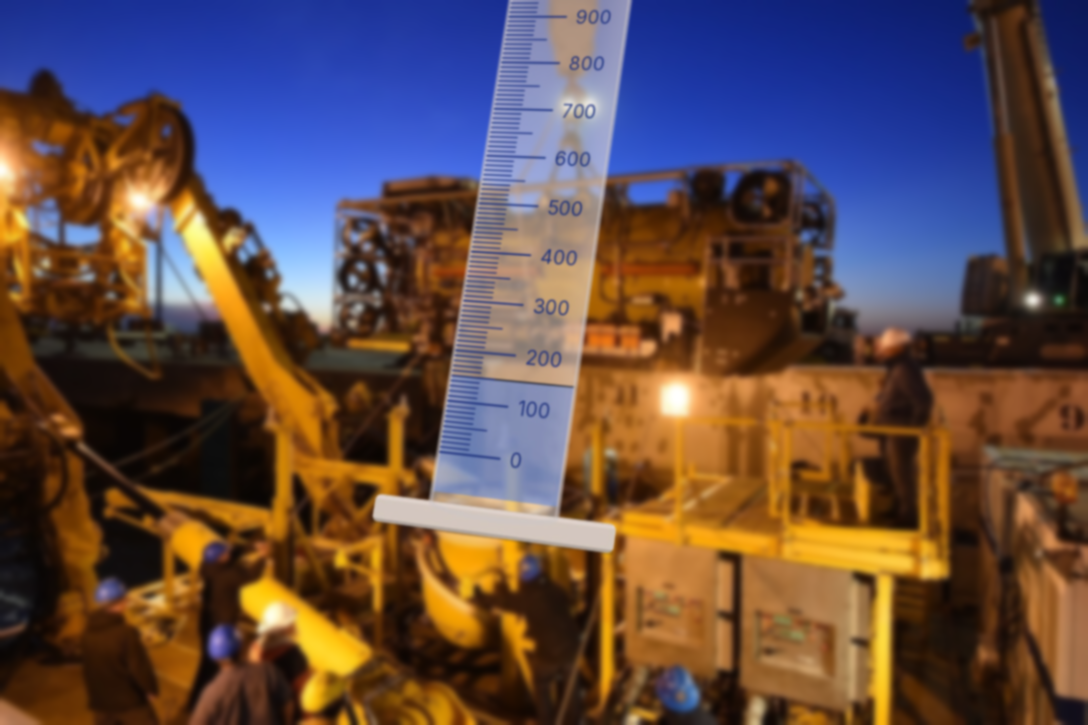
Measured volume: 150,mL
